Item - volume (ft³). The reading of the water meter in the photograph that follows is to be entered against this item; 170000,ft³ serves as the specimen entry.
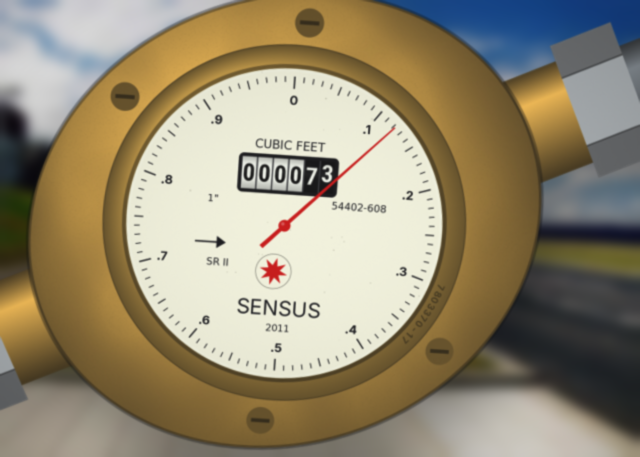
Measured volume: 73.12,ft³
